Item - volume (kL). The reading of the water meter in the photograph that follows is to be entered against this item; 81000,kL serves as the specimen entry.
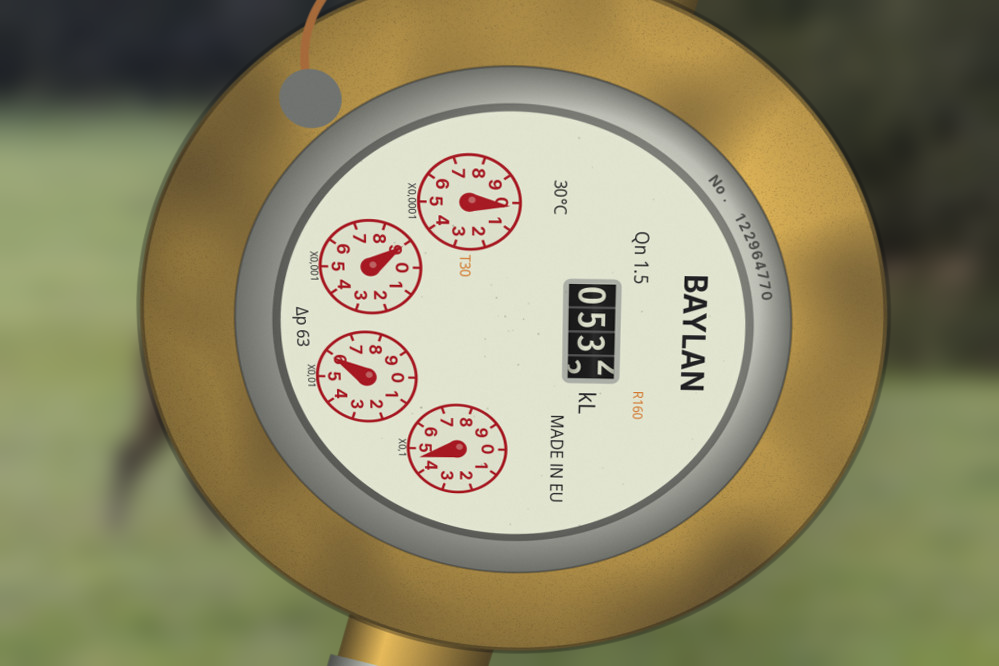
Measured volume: 532.4590,kL
